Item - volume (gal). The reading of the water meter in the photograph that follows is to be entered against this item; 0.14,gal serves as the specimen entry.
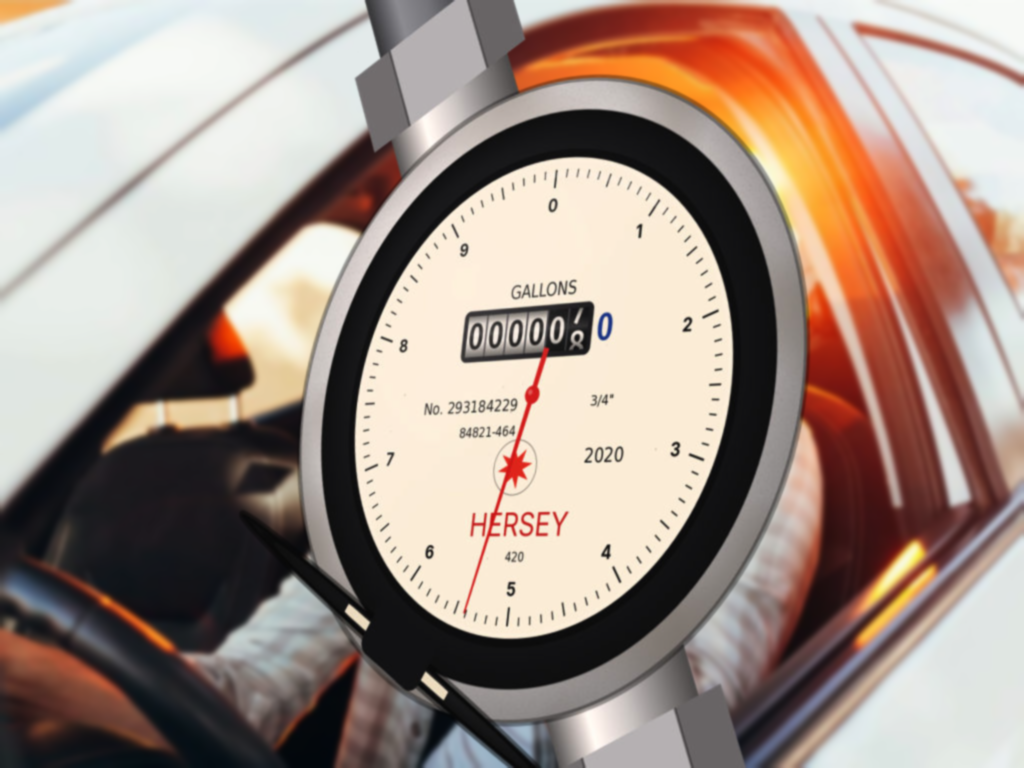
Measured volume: 75.4,gal
